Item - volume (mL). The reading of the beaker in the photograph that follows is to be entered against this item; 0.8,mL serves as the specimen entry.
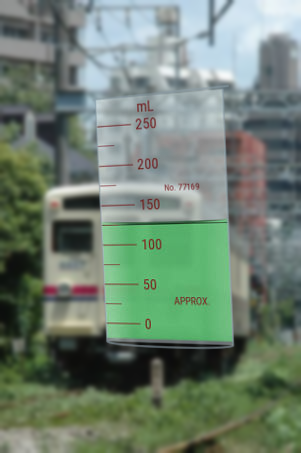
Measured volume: 125,mL
